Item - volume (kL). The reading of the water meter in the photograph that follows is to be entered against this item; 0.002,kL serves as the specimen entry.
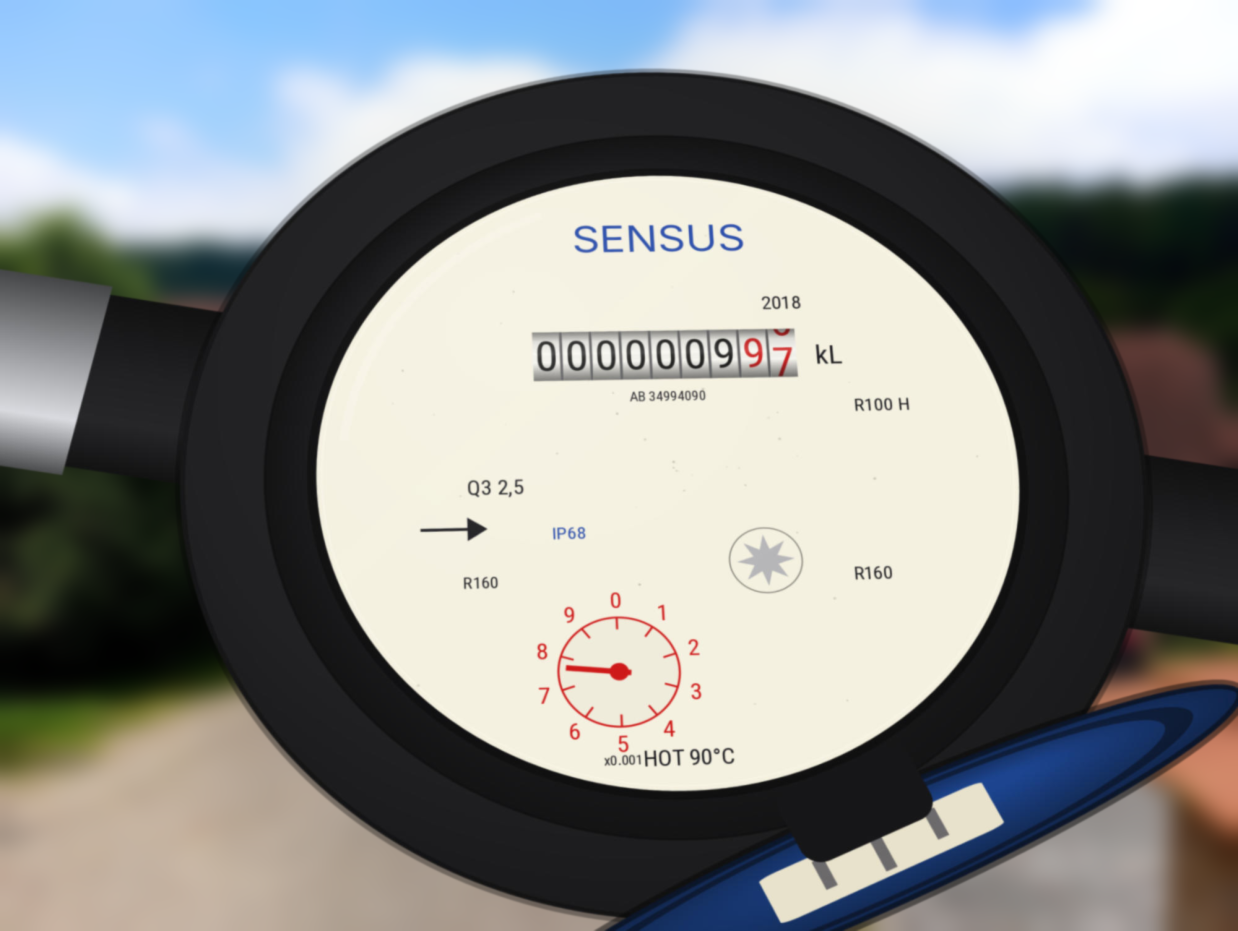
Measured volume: 9.967,kL
